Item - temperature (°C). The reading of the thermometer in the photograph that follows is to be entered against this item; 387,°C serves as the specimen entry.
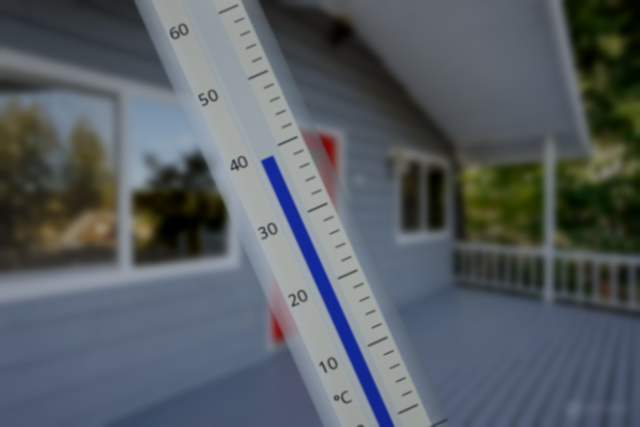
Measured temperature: 39,°C
